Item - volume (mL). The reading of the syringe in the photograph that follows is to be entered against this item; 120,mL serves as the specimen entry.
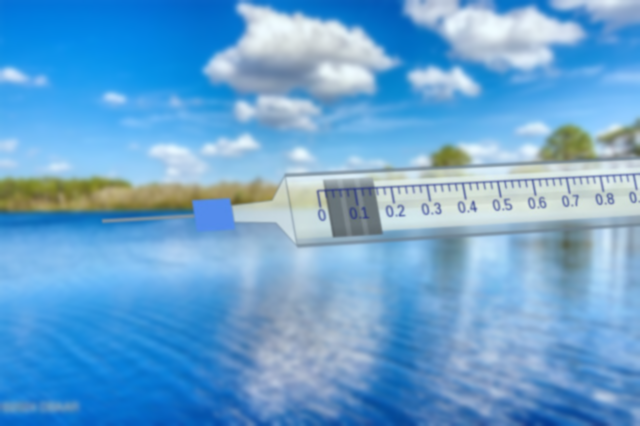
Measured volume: 0.02,mL
